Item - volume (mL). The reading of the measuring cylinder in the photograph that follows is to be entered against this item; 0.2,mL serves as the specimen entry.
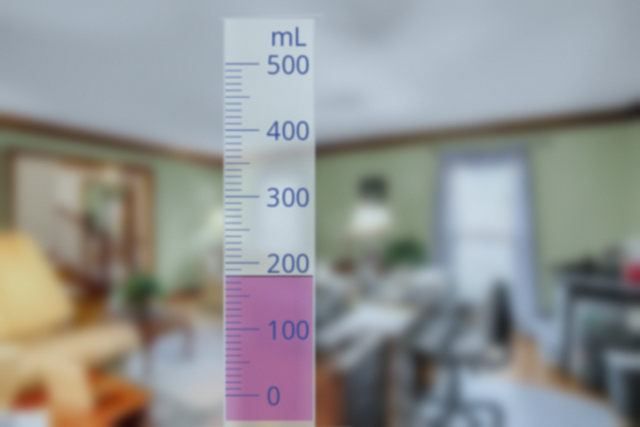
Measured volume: 180,mL
